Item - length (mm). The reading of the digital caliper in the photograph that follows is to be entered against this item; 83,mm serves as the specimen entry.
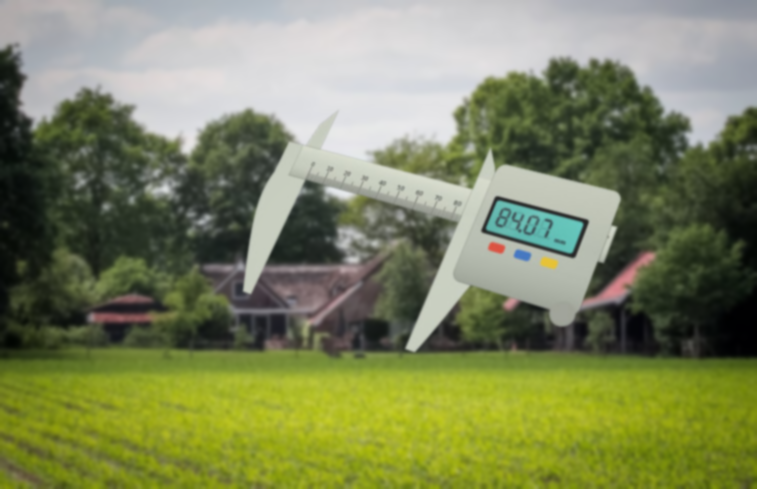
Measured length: 84.07,mm
